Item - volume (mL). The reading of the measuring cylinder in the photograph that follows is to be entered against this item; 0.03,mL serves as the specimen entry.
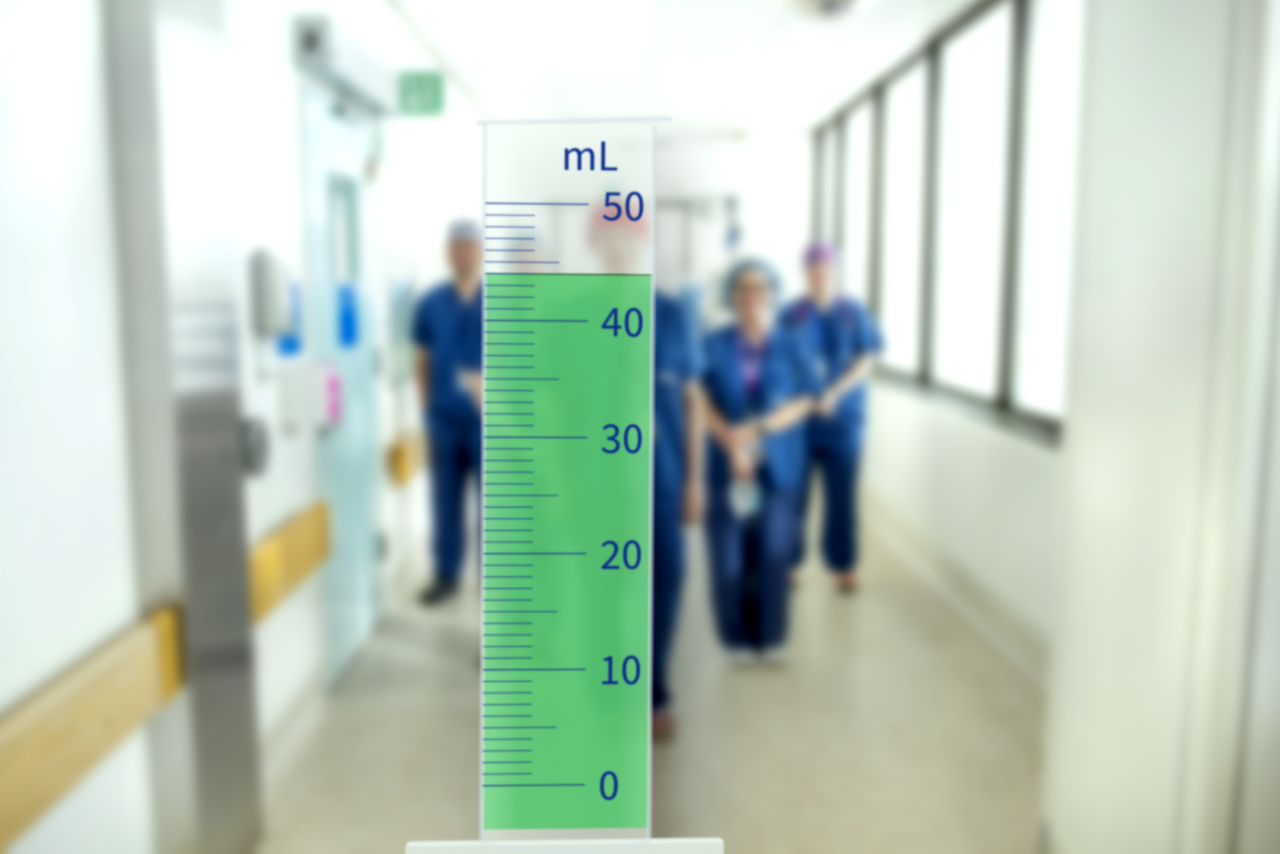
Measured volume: 44,mL
